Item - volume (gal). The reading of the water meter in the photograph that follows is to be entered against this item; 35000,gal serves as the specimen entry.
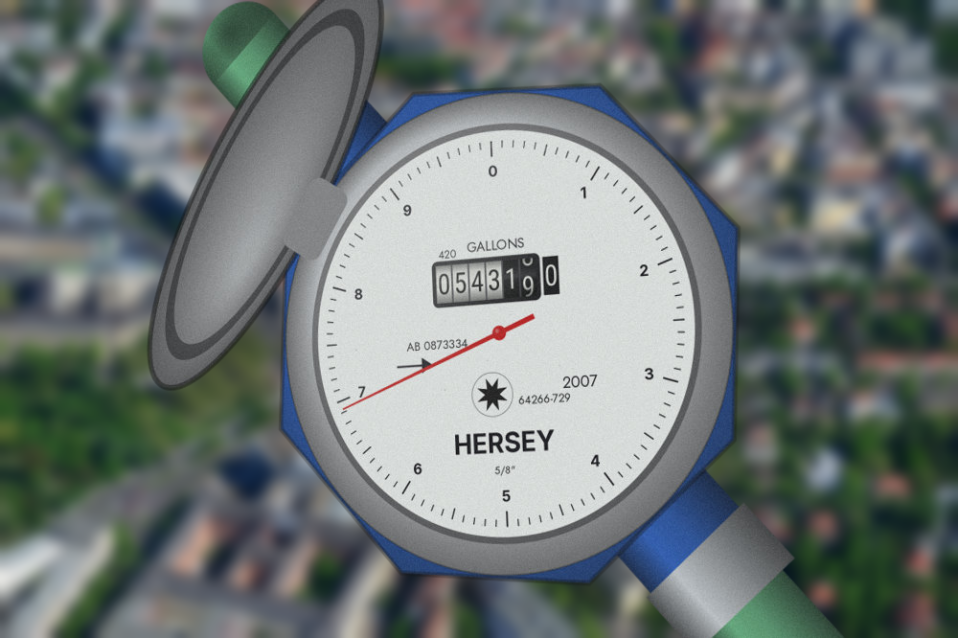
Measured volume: 543186.9,gal
